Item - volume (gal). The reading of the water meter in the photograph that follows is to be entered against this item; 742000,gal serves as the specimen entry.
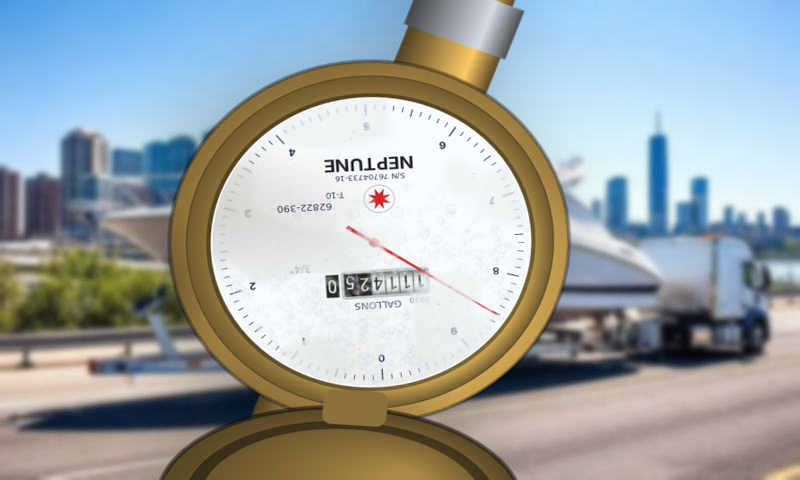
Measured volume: 1114248.5,gal
